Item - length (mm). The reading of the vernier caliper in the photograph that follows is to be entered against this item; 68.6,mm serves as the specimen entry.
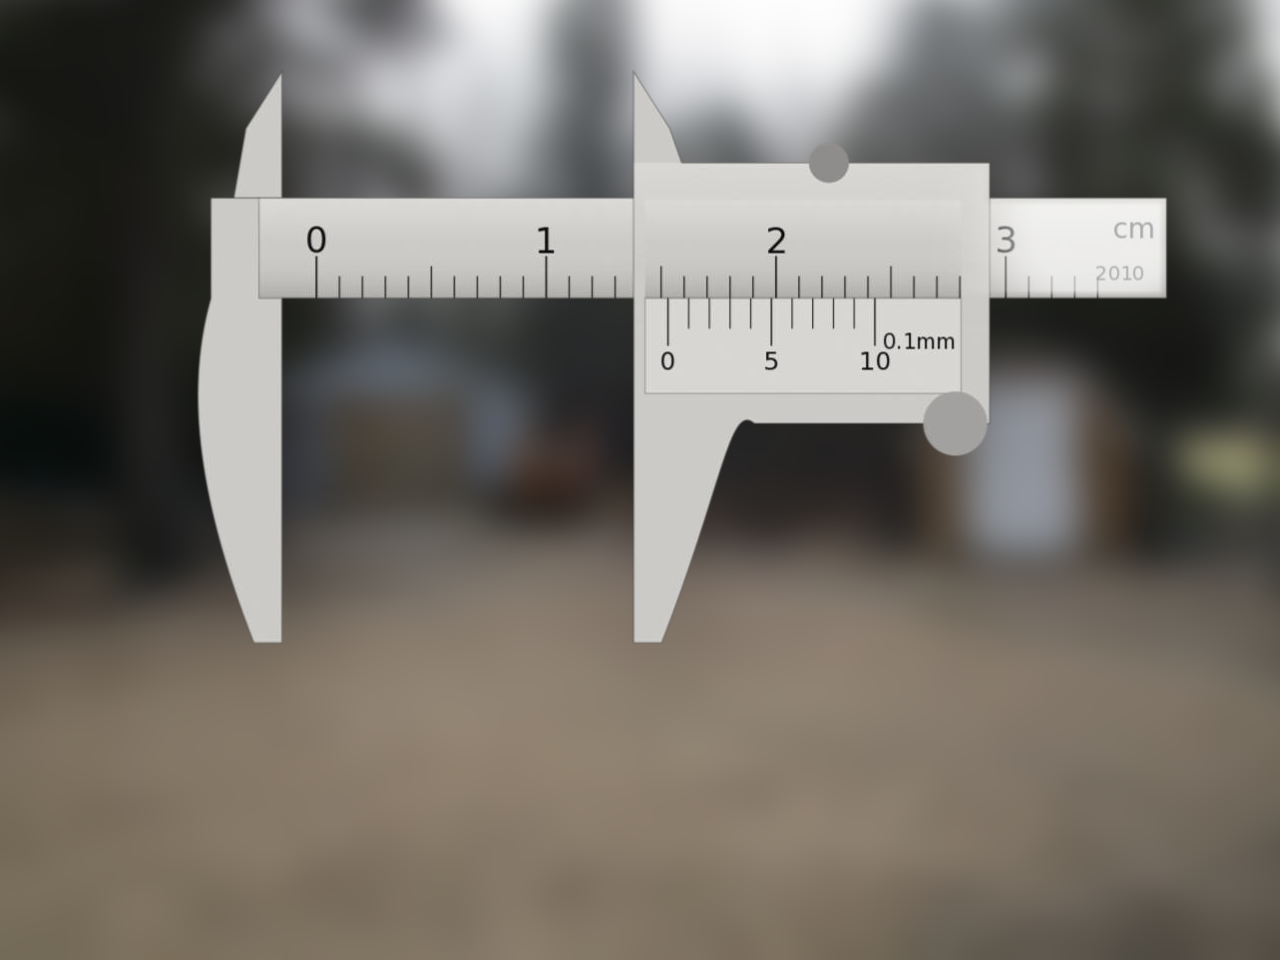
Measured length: 15.3,mm
